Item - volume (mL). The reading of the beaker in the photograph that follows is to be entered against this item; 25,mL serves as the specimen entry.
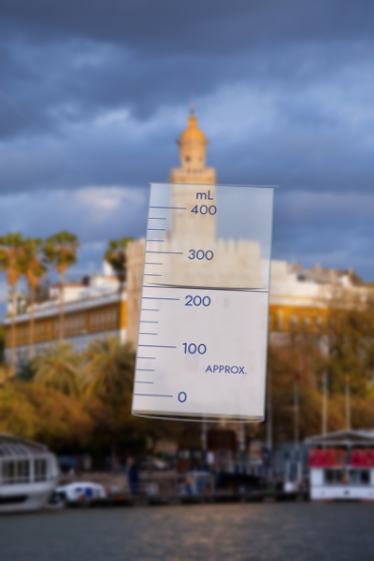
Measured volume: 225,mL
